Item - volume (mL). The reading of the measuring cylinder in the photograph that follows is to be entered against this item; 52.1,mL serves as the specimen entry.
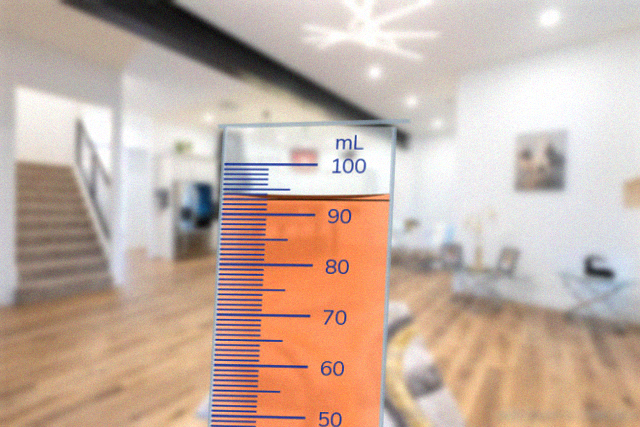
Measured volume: 93,mL
